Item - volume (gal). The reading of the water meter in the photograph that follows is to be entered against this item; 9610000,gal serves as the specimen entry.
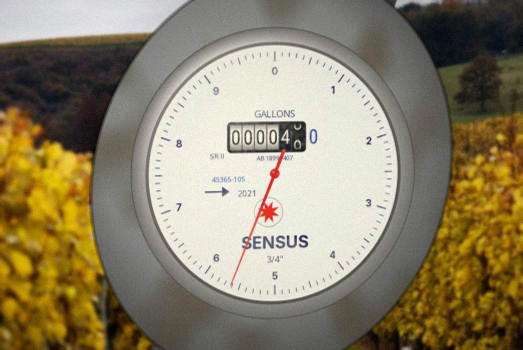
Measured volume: 485.6,gal
